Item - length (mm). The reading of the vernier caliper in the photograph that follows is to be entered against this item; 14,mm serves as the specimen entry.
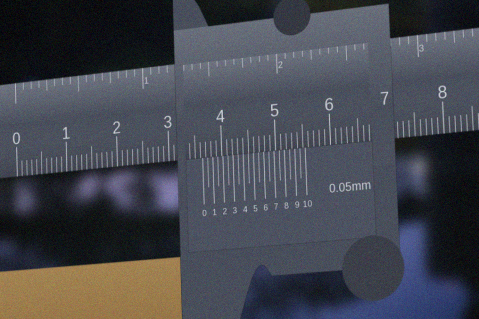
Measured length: 36.4,mm
